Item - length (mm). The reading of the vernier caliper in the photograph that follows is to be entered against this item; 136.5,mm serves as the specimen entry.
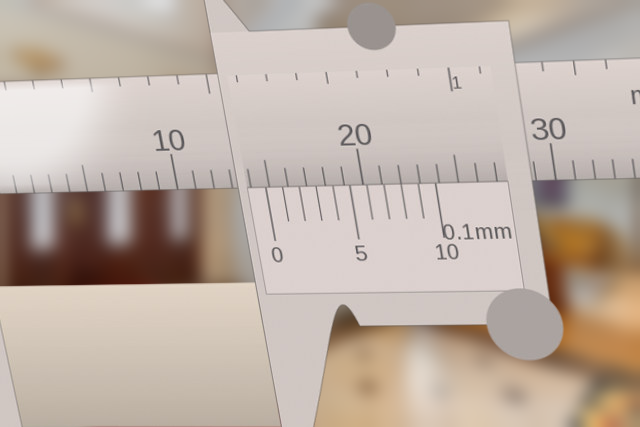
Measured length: 14.8,mm
